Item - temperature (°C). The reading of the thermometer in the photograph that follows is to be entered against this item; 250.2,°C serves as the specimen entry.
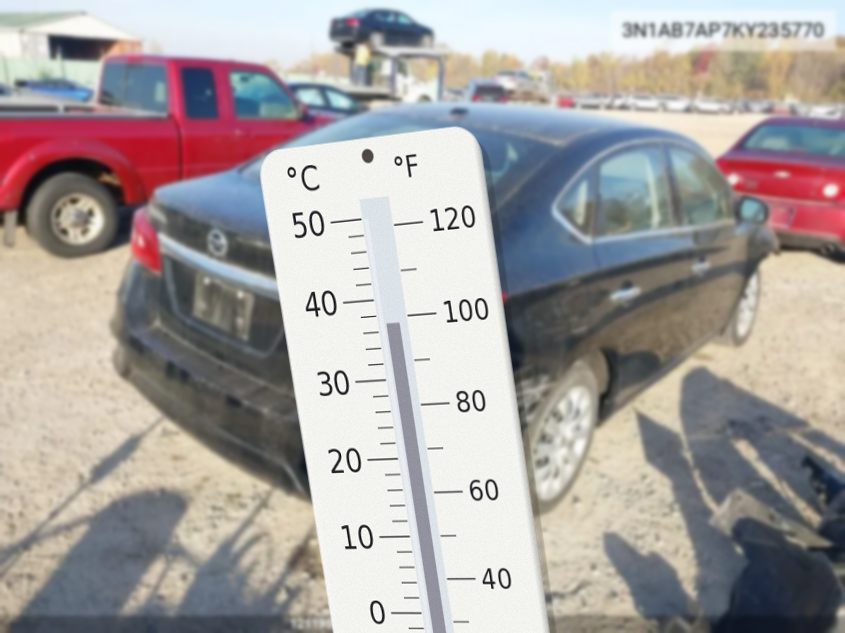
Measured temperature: 37,°C
